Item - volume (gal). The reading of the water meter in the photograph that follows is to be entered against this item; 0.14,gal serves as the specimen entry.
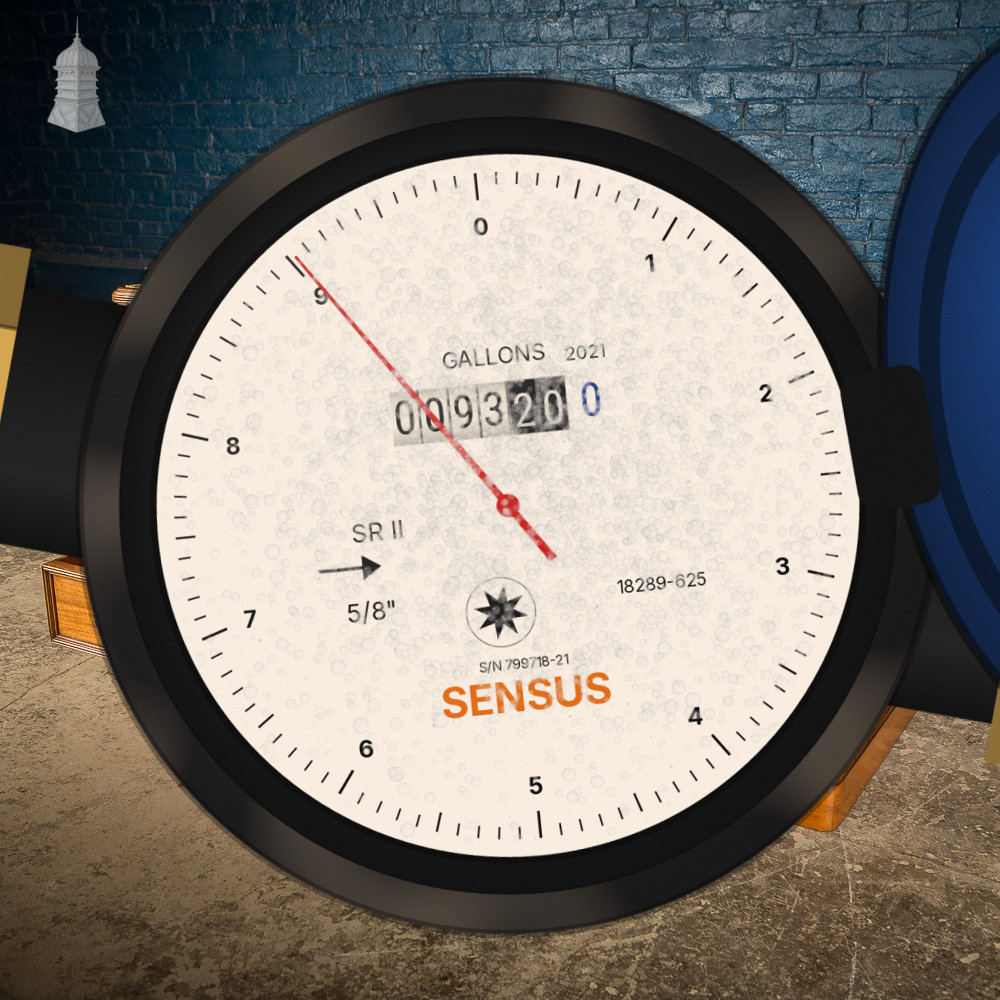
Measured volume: 93199.0,gal
